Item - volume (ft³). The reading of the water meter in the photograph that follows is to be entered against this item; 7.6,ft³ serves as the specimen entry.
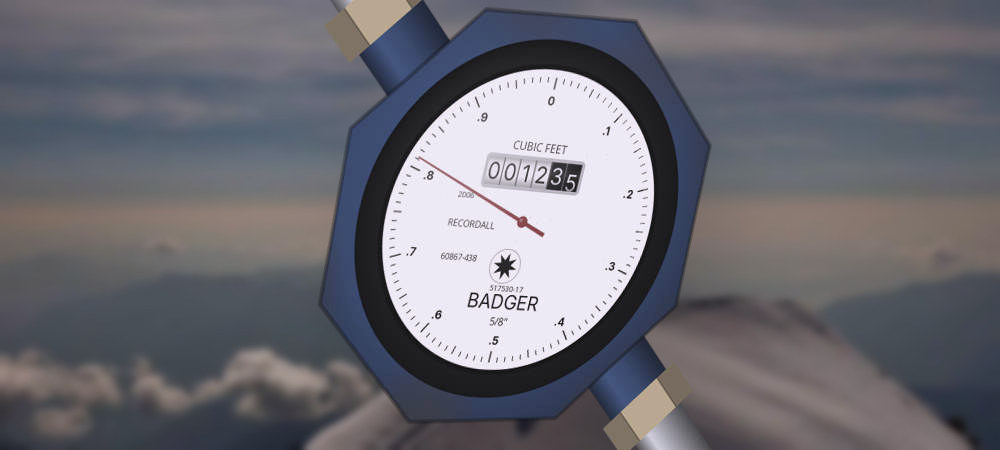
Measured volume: 1234.81,ft³
